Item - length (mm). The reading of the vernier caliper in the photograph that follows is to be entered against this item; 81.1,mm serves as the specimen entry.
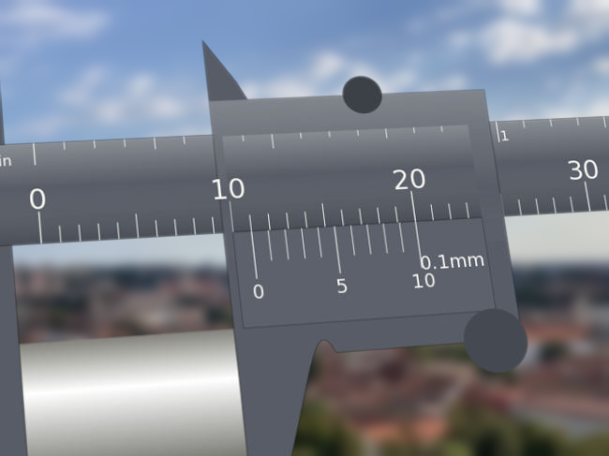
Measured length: 11.0,mm
